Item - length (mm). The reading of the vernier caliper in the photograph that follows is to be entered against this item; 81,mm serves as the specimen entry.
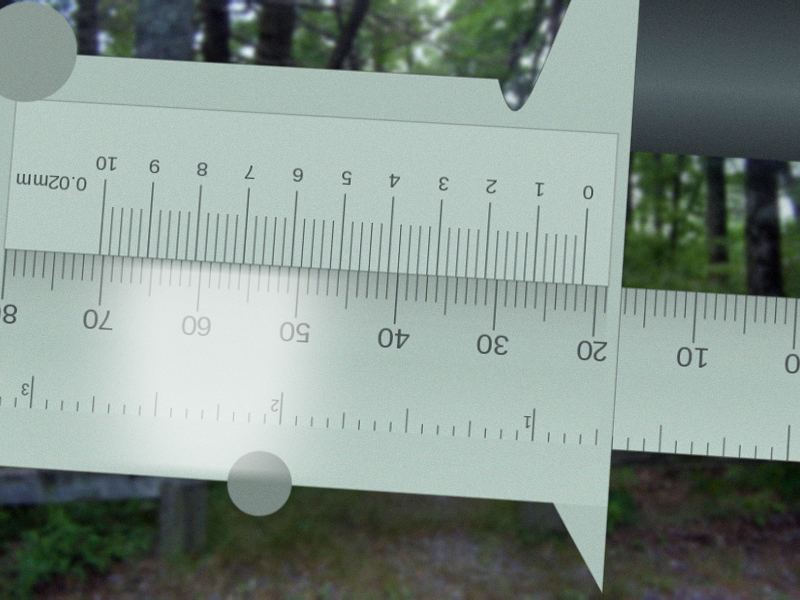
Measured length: 21.4,mm
